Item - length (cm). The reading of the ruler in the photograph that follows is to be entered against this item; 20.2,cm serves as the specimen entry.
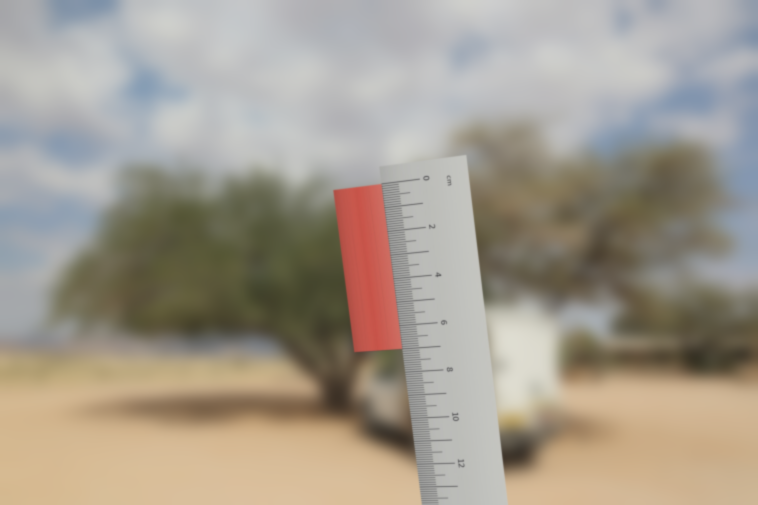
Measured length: 7,cm
